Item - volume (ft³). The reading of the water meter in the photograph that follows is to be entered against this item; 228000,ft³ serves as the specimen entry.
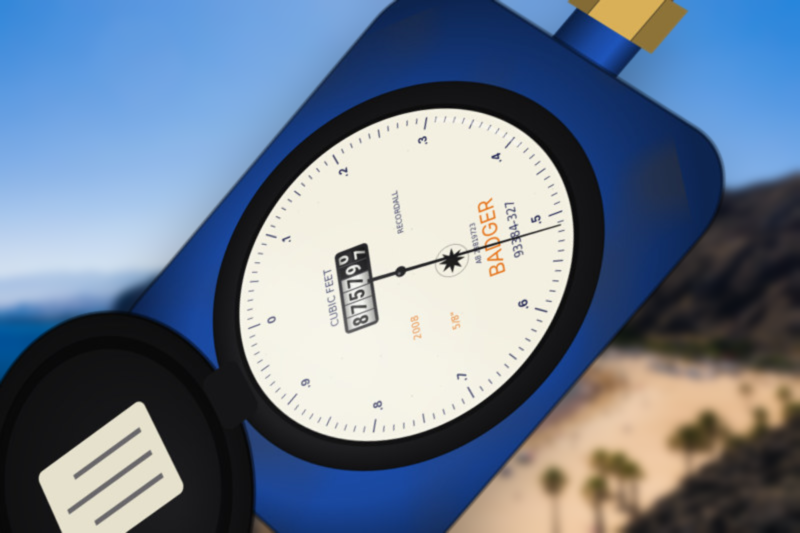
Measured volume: 875796.51,ft³
